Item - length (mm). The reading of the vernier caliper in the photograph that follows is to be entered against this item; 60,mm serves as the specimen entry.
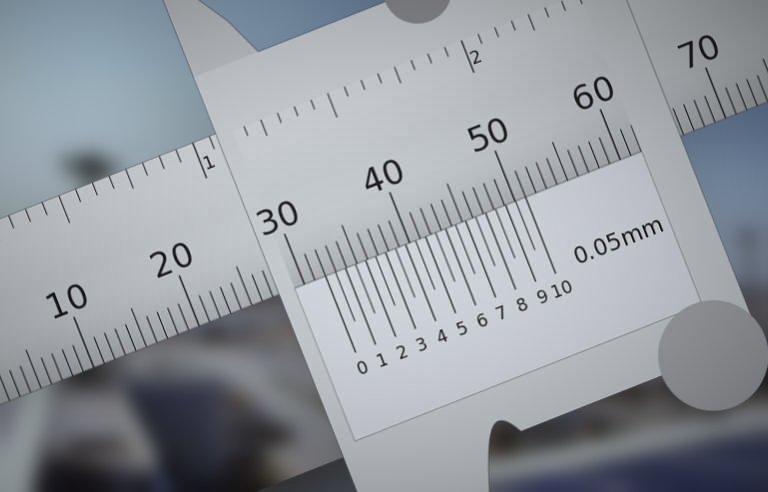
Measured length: 32.0,mm
